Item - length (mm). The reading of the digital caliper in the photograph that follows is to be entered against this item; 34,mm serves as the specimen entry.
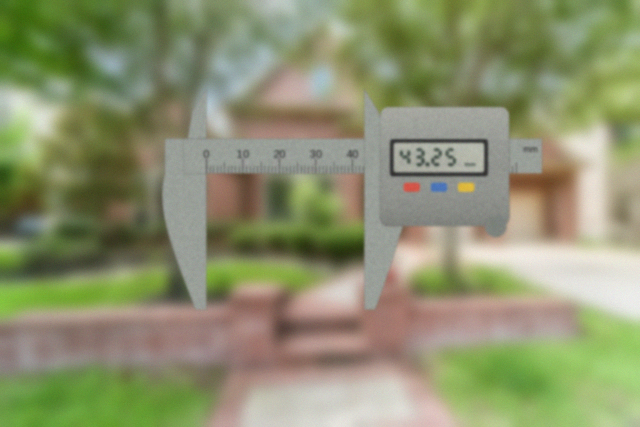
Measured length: 43.25,mm
